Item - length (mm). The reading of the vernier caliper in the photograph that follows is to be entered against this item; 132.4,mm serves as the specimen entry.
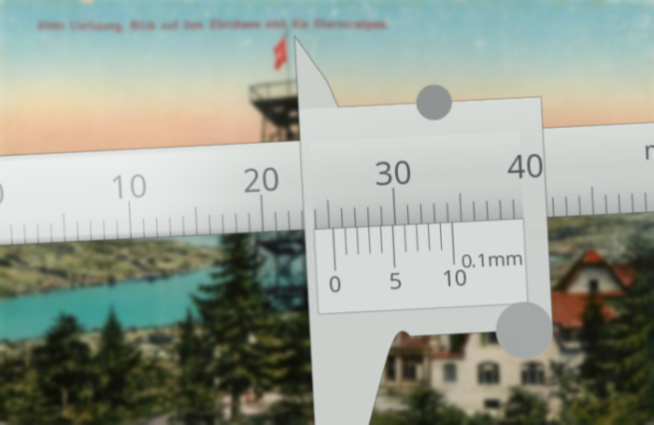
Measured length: 25.3,mm
